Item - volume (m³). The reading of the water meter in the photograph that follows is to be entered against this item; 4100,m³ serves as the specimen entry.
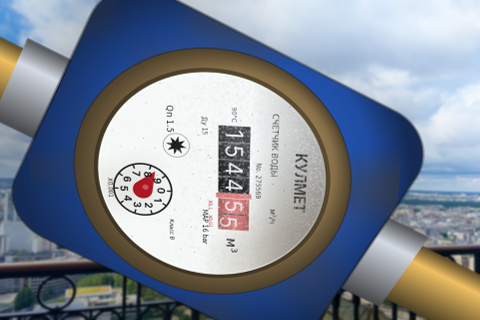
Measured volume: 1544.548,m³
